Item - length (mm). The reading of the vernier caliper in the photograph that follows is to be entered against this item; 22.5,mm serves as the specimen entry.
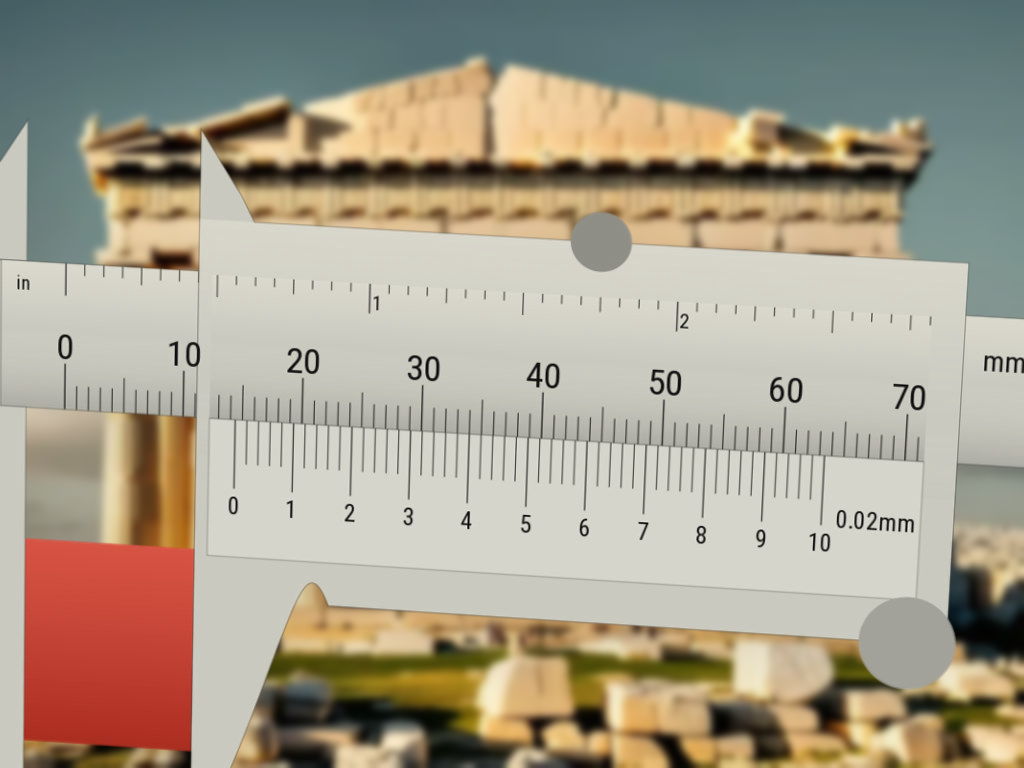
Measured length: 14.4,mm
